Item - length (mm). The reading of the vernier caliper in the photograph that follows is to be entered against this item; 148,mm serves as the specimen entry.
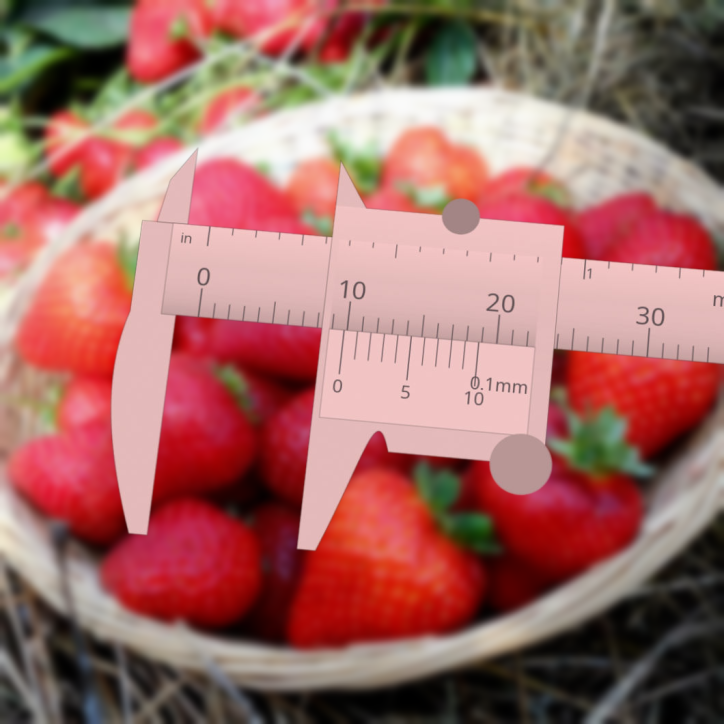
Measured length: 9.8,mm
